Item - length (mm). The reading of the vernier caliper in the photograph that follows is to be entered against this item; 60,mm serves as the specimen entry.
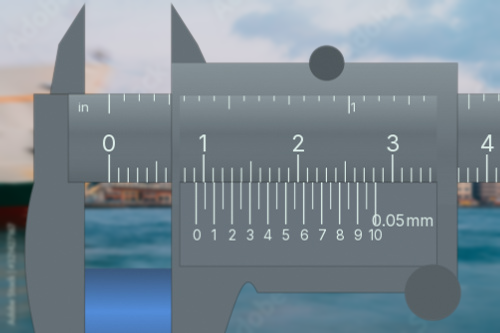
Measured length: 9.2,mm
